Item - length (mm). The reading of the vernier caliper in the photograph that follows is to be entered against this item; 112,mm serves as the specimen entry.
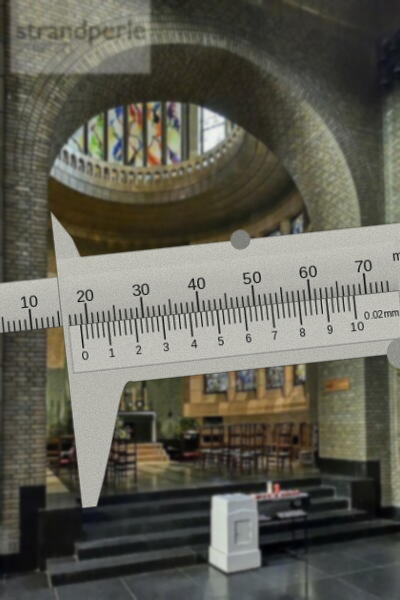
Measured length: 18.8,mm
